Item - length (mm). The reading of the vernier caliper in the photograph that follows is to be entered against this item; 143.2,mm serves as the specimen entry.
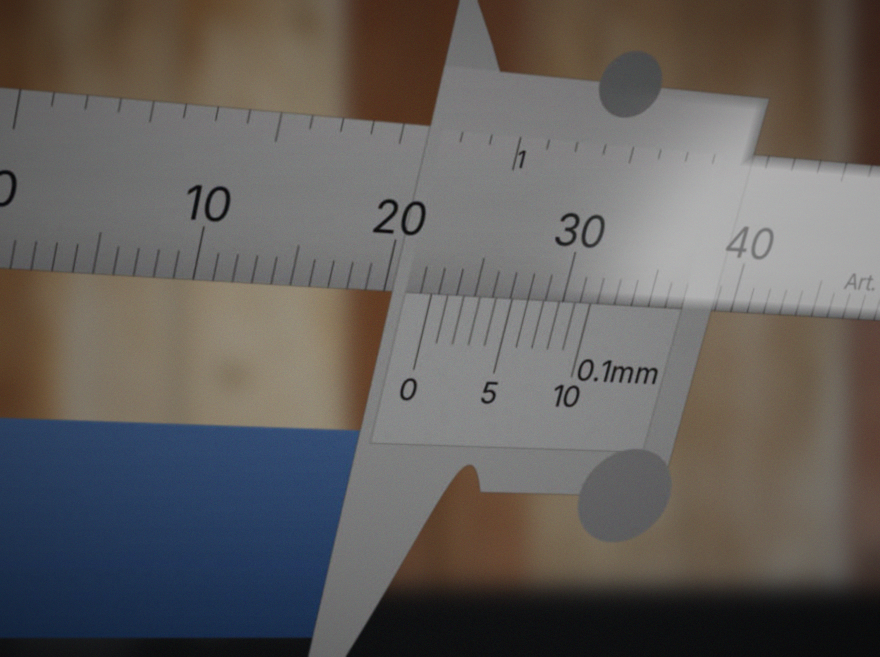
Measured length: 22.6,mm
